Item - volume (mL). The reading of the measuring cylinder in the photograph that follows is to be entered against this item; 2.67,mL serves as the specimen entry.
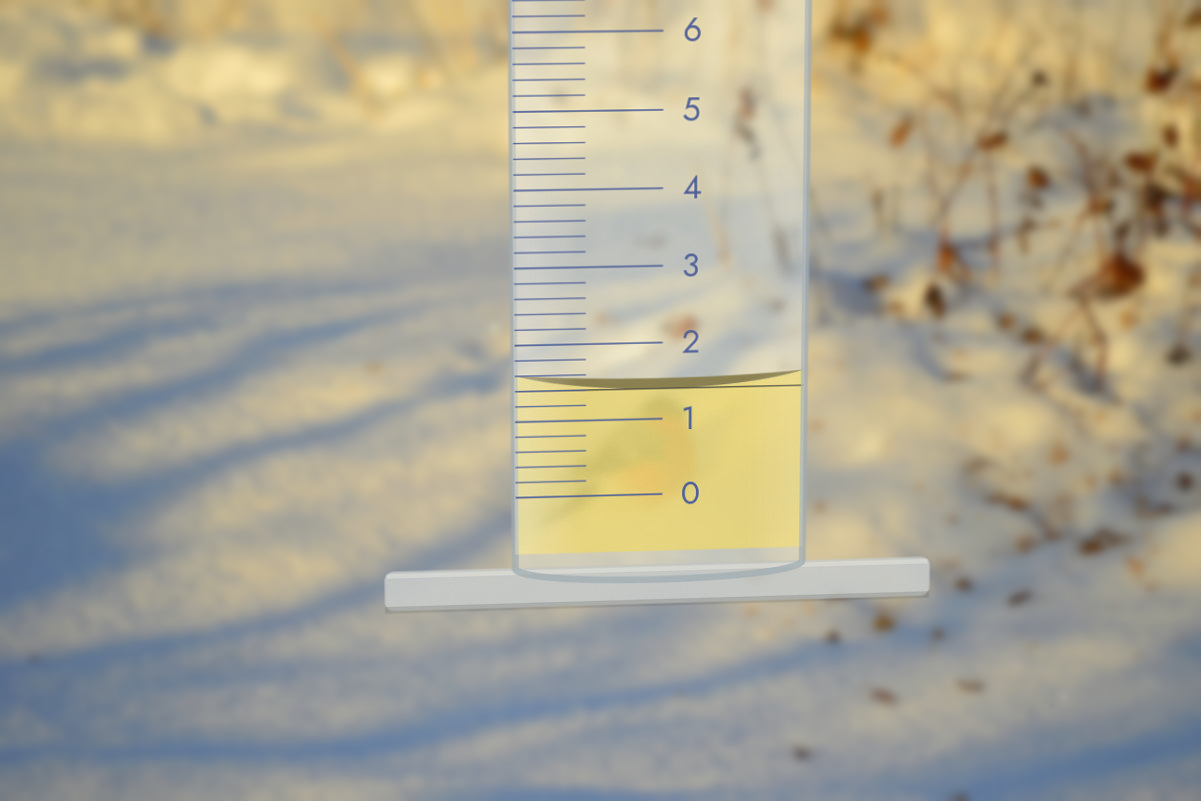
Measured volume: 1.4,mL
